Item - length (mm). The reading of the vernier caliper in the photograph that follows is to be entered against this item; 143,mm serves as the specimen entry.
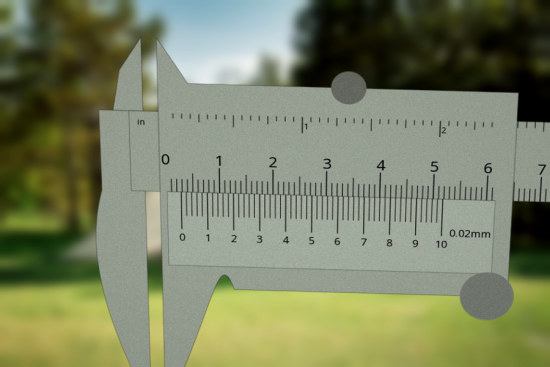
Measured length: 2.8,mm
